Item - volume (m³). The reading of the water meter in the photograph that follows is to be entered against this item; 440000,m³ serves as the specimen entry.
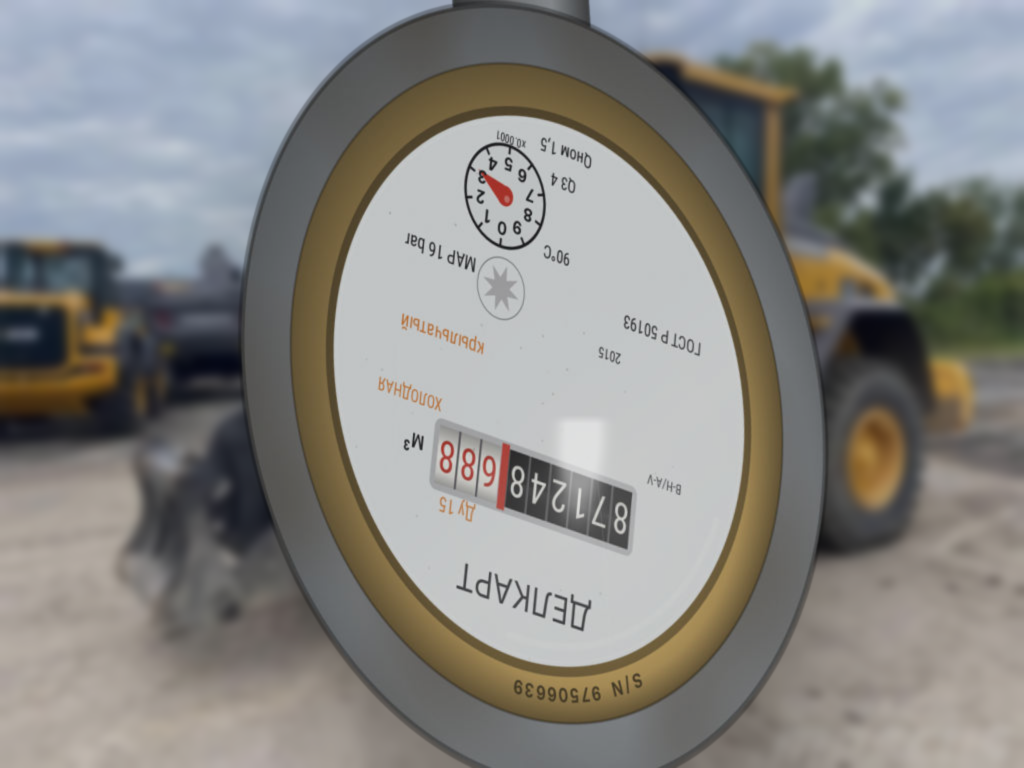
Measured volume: 871248.6883,m³
